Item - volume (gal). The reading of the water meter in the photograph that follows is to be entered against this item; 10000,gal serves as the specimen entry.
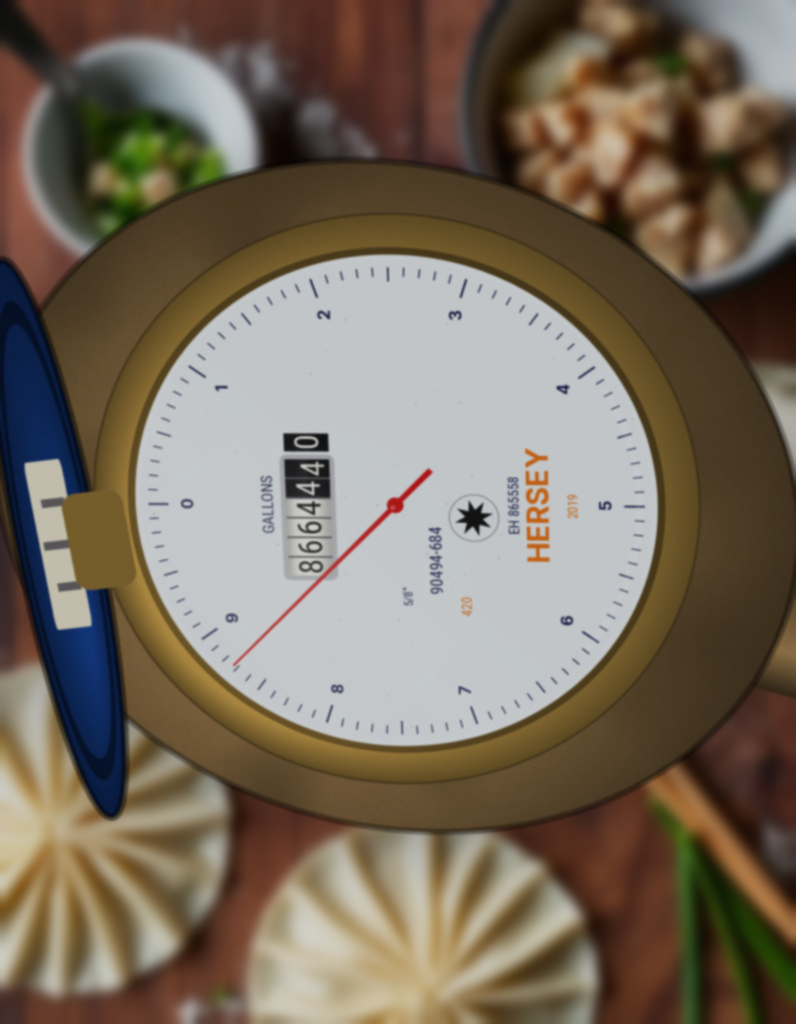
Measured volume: 8664438.7,gal
